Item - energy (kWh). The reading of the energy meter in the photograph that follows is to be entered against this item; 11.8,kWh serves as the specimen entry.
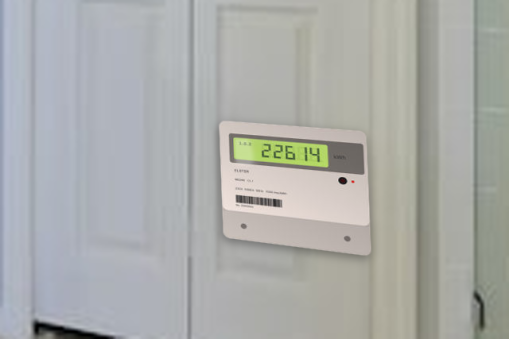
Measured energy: 22614,kWh
